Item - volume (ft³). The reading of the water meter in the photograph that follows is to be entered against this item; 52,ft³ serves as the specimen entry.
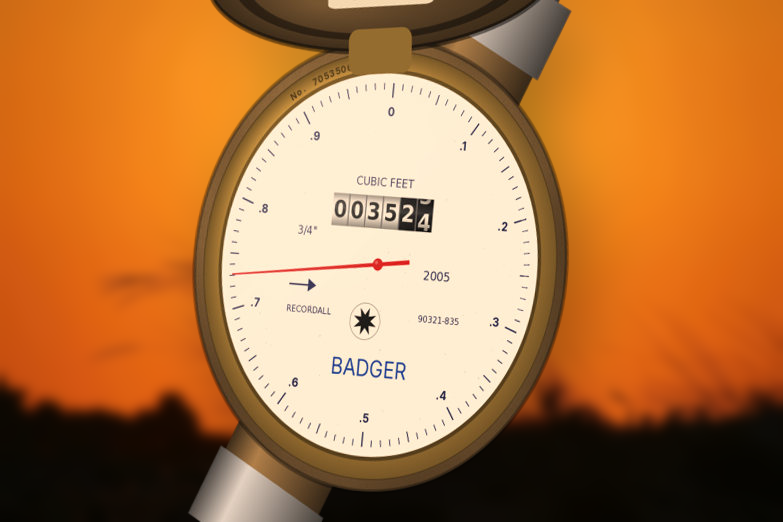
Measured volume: 3523.73,ft³
